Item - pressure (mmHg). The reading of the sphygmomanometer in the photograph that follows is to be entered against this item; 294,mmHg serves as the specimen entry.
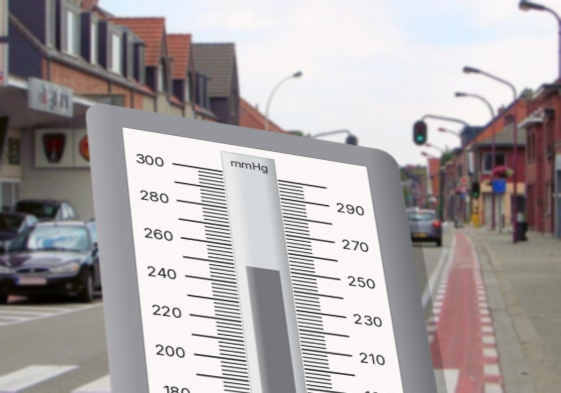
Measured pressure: 250,mmHg
